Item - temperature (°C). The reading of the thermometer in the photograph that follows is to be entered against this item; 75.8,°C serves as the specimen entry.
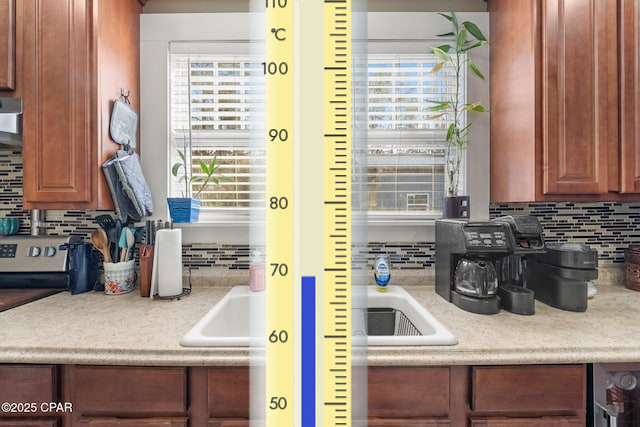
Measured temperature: 69,°C
